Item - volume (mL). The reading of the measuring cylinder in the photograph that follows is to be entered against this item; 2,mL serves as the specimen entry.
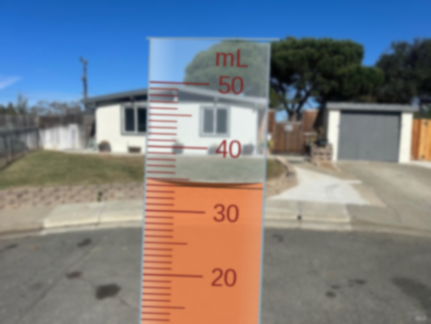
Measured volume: 34,mL
